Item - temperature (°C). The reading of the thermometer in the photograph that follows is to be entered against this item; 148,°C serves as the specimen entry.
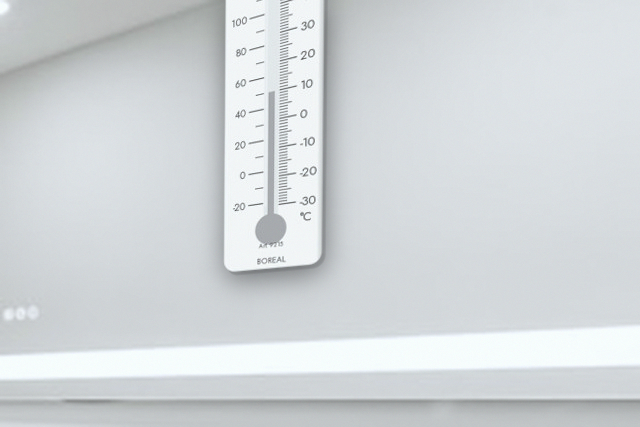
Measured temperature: 10,°C
